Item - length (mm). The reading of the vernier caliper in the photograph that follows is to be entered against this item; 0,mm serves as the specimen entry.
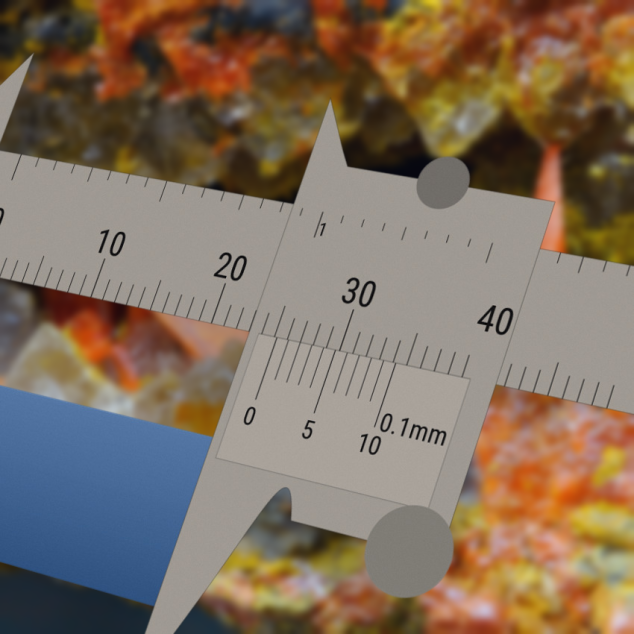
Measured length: 25.2,mm
